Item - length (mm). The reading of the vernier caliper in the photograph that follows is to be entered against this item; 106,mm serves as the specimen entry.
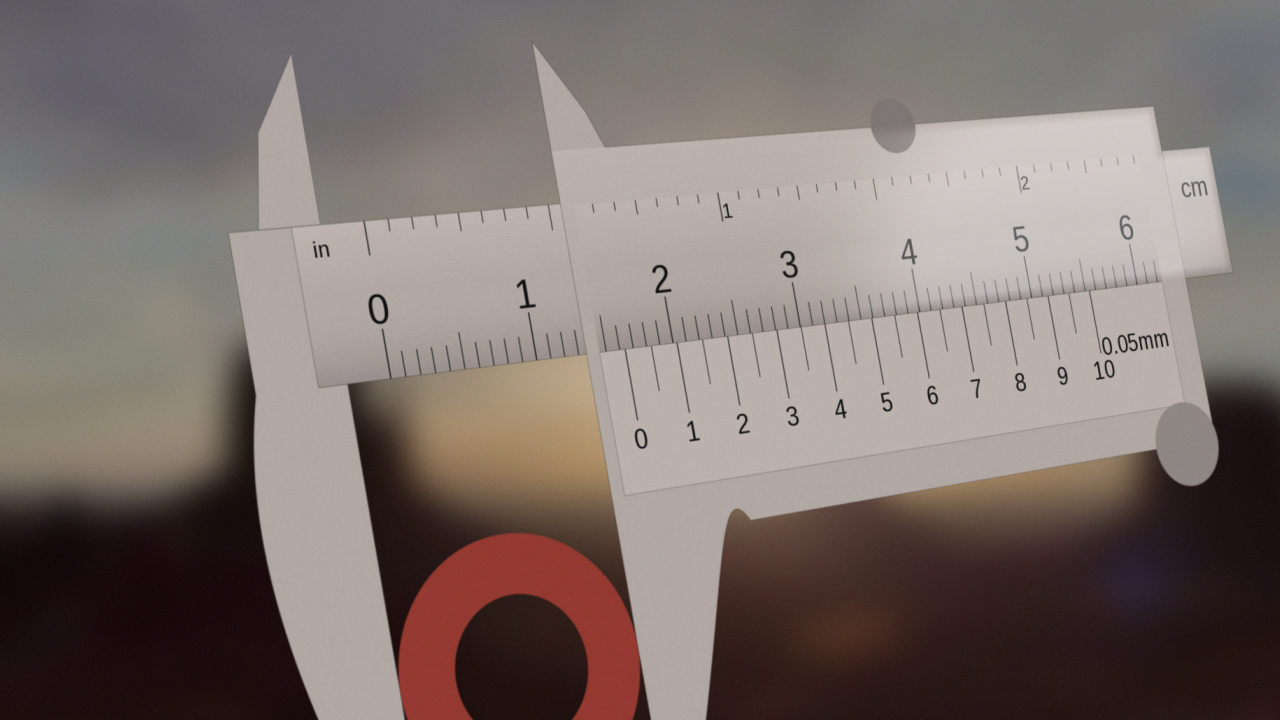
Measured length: 16.4,mm
